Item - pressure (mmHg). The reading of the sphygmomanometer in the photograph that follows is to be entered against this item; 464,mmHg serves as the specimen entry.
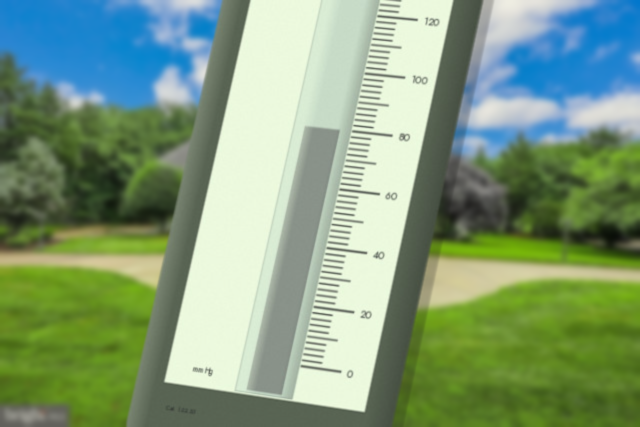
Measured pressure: 80,mmHg
